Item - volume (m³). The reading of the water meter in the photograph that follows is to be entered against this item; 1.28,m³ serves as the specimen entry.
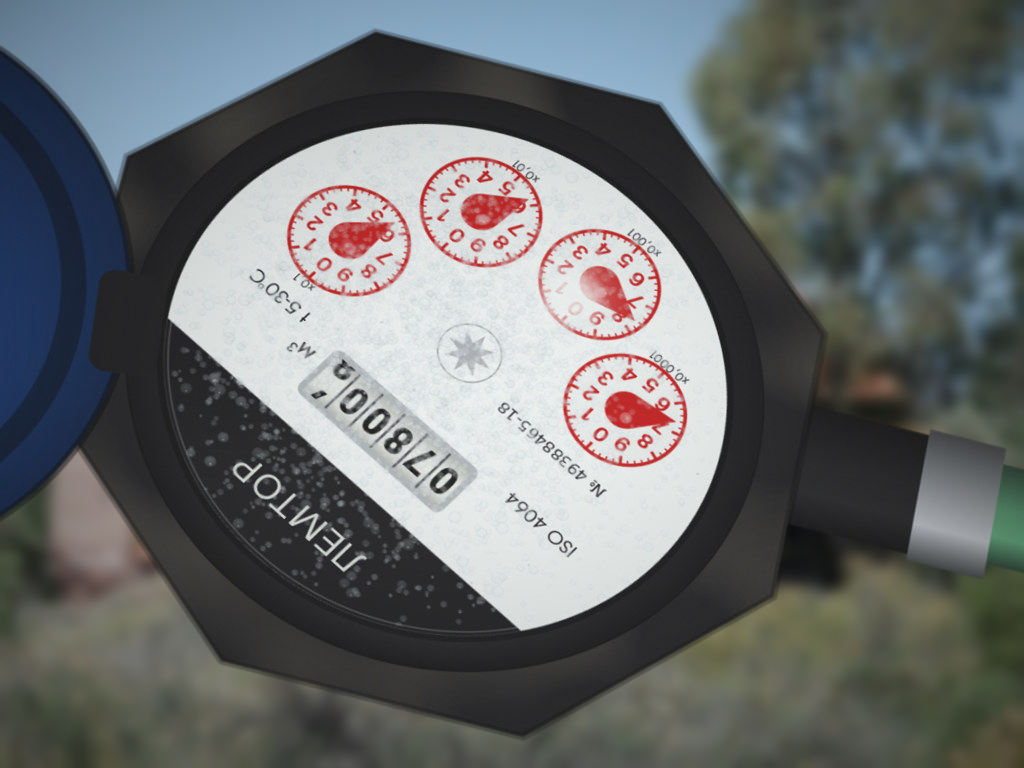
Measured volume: 78007.5576,m³
